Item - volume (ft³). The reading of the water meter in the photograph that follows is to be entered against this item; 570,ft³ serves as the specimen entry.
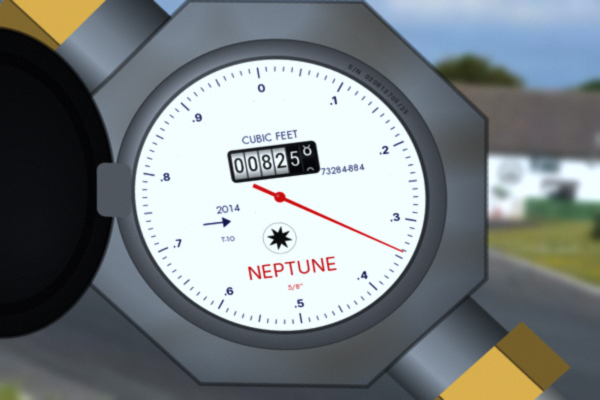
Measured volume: 8258.34,ft³
